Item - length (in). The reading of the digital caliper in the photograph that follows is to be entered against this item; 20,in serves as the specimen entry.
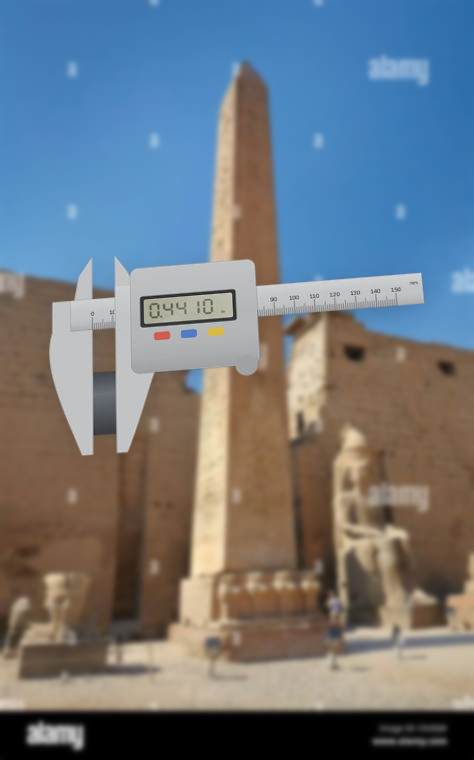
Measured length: 0.4410,in
